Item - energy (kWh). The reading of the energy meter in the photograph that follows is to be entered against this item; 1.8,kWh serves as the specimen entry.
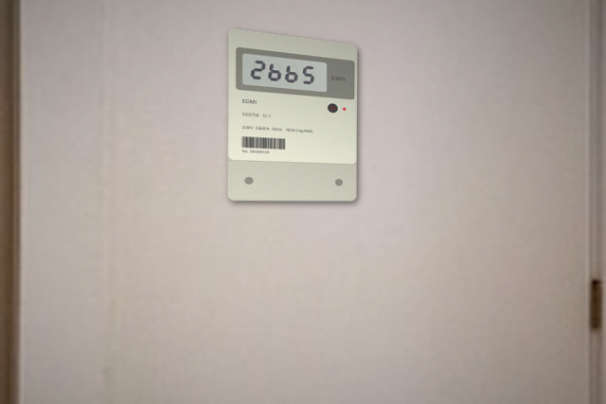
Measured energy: 2665,kWh
